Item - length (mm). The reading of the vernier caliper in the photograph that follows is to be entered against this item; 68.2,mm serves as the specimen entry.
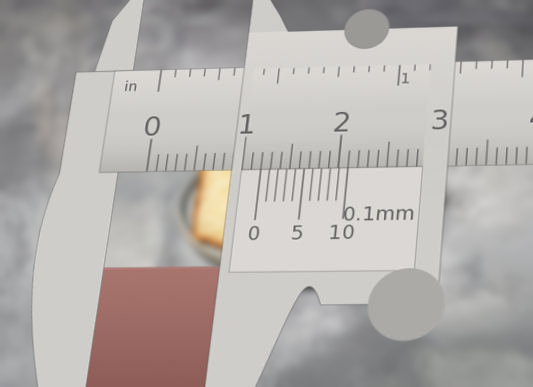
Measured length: 12.0,mm
